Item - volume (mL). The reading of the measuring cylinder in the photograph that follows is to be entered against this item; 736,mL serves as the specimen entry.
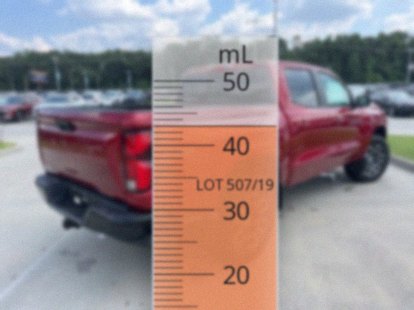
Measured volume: 43,mL
